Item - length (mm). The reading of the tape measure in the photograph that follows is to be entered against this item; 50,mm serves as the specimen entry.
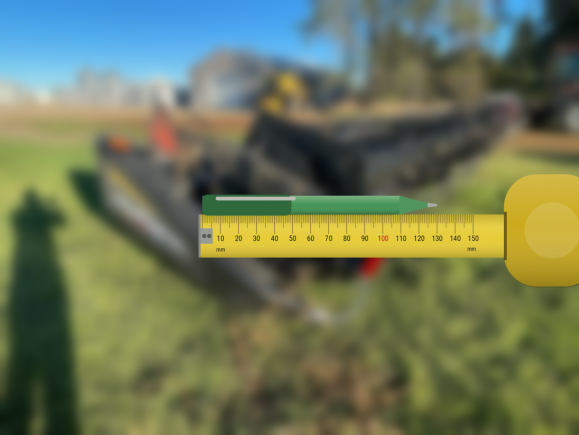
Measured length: 130,mm
